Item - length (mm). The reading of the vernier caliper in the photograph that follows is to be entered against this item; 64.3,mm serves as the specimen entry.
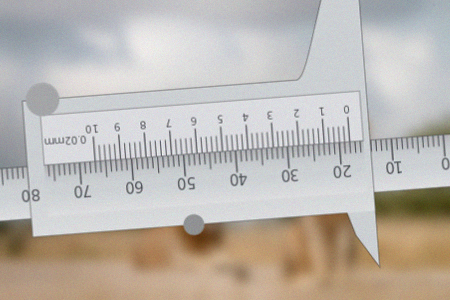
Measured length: 18.0,mm
